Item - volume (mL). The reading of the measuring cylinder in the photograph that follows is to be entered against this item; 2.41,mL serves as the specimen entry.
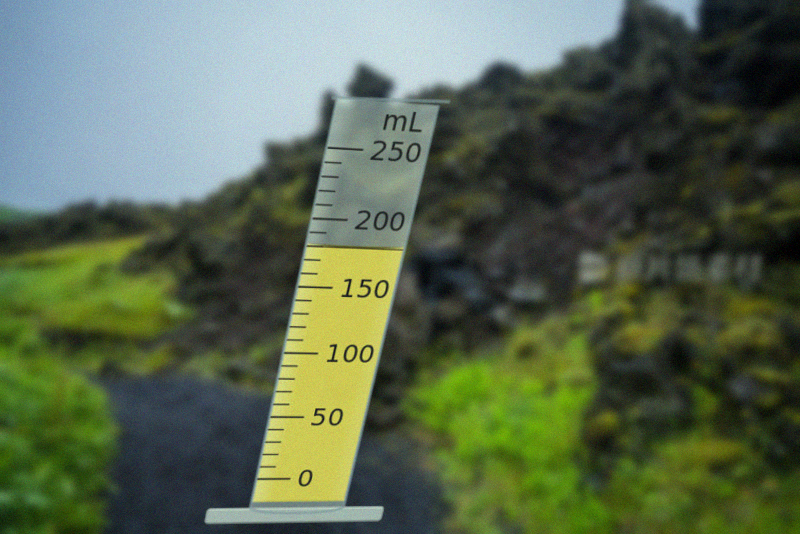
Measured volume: 180,mL
